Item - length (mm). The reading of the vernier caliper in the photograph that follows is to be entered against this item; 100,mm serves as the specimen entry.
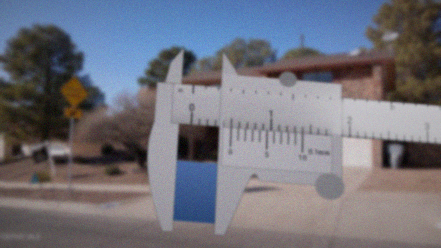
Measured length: 5.0,mm
